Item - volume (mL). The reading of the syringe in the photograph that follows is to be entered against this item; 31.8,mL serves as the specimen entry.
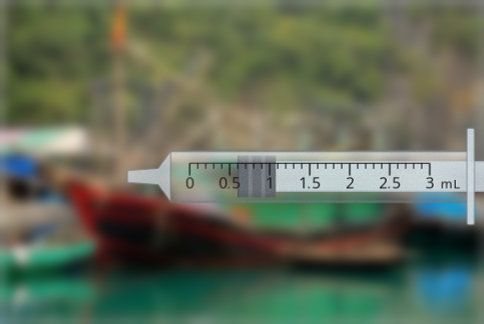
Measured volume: 0.6,mL
